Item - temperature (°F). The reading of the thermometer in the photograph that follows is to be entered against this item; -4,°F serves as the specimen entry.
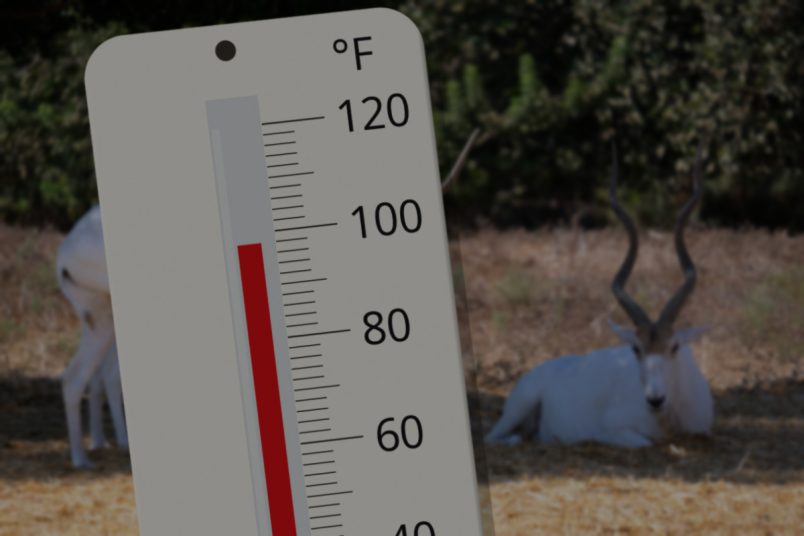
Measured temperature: 98,°F
